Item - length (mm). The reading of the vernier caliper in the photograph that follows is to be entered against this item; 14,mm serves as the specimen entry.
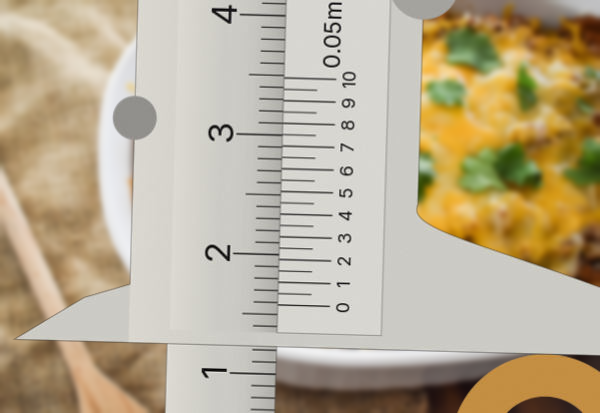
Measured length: 15.8,mm
